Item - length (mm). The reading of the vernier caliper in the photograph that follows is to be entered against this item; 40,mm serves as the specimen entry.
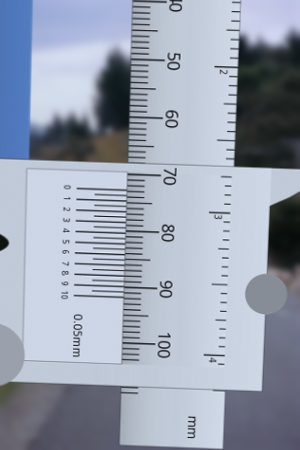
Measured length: 72.8,mm
